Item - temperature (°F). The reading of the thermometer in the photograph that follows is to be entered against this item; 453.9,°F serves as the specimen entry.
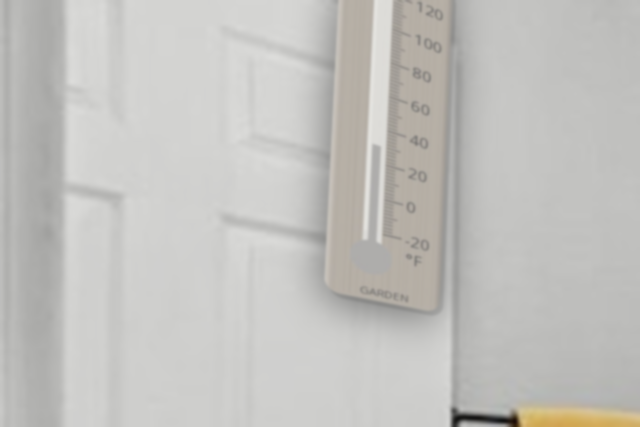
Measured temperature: 30,°F
